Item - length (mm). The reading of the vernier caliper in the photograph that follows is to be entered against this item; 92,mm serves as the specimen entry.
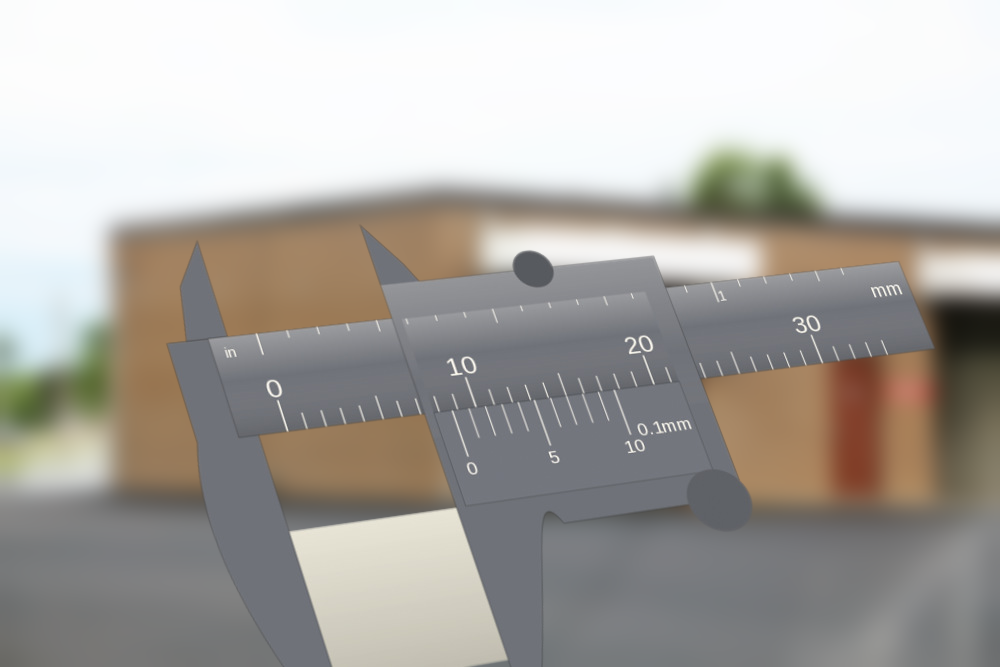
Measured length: 8.7,mm
